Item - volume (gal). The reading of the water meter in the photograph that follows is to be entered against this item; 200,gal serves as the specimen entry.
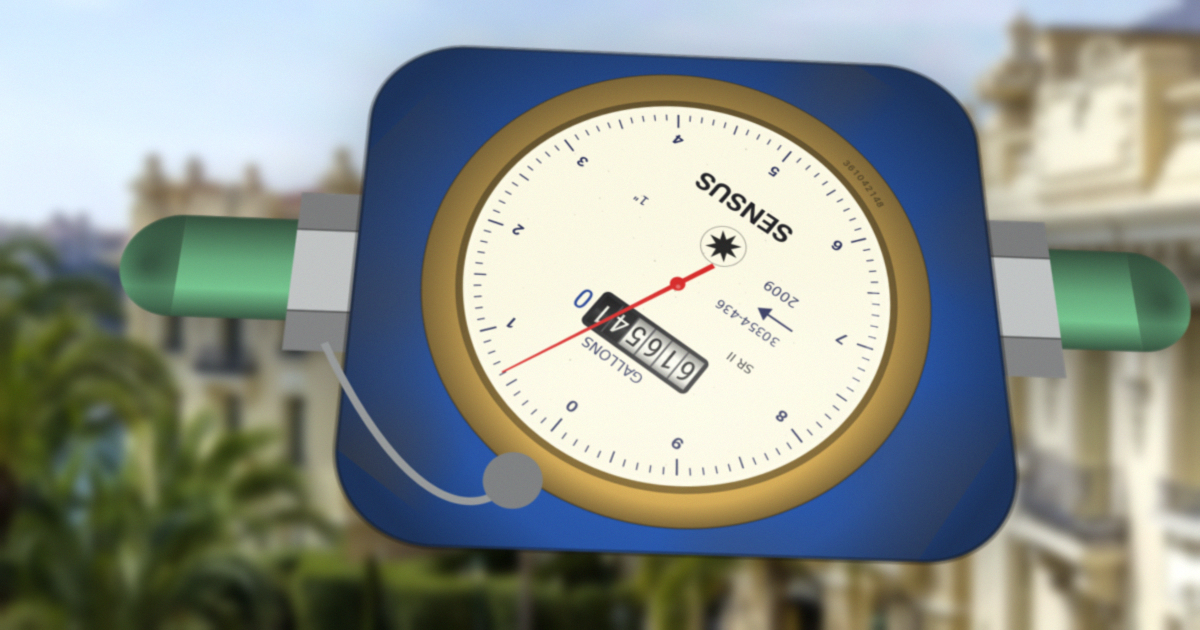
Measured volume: 6165410.6,gal
